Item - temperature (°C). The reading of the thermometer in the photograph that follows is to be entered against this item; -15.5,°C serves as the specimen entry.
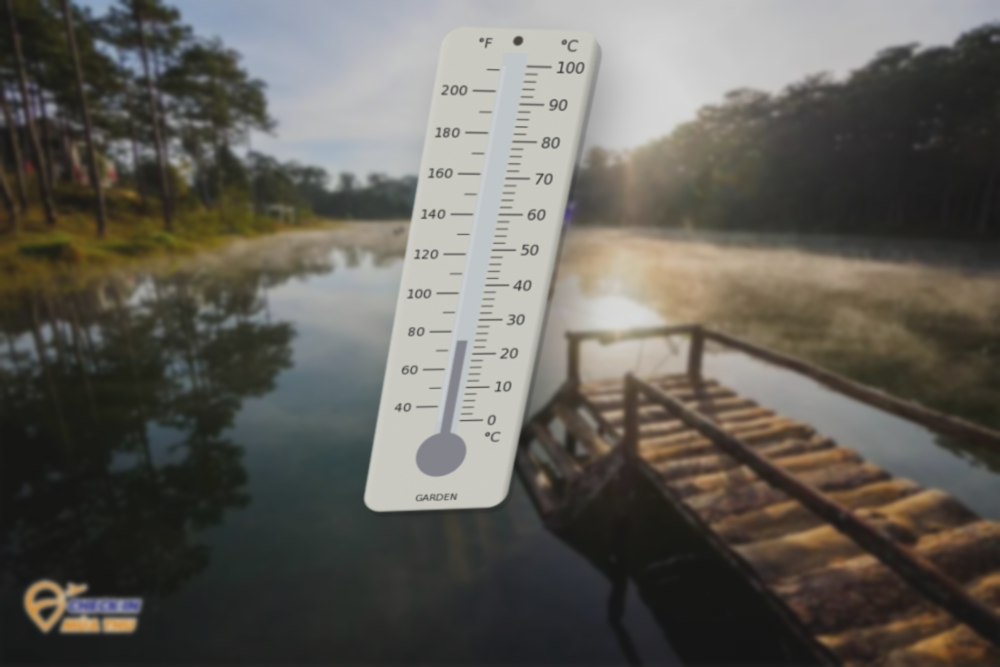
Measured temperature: 24,°C
